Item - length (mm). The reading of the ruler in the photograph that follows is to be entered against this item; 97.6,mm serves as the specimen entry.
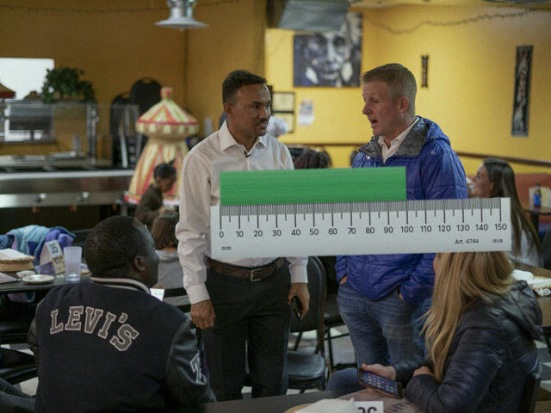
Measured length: 100,mm
